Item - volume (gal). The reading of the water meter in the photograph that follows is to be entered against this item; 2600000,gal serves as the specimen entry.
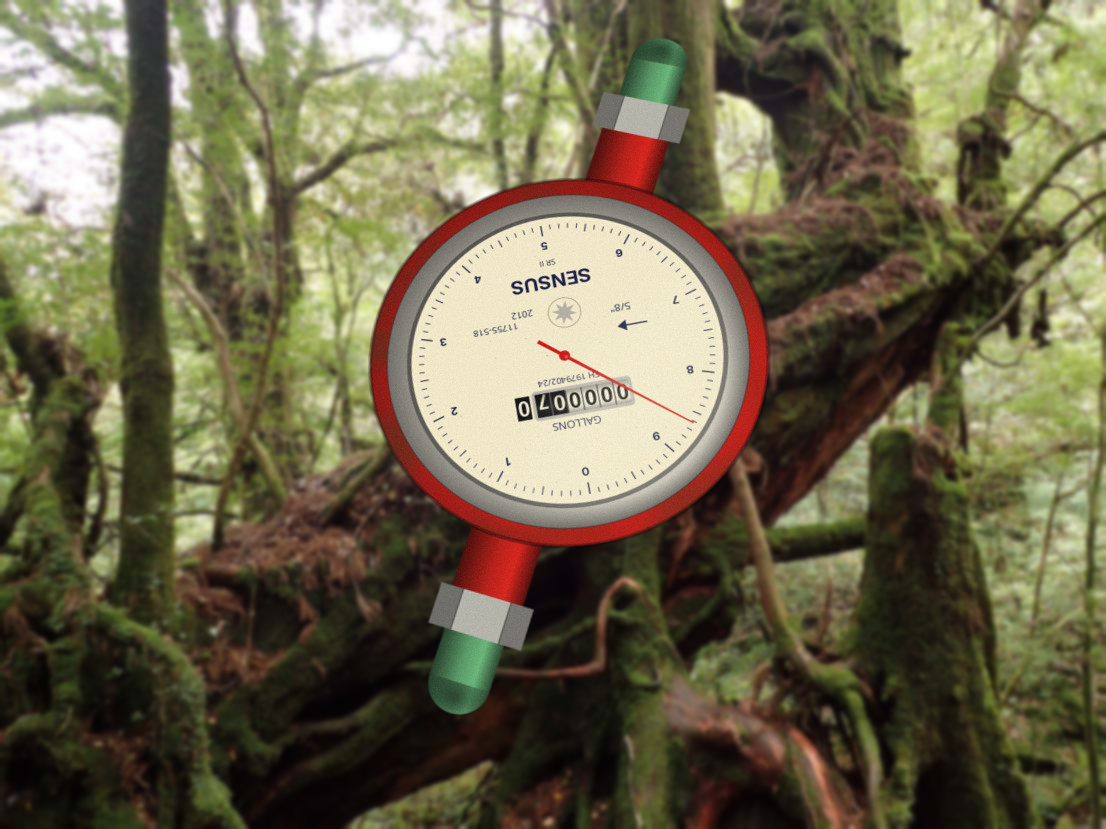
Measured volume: 68.6,gal
